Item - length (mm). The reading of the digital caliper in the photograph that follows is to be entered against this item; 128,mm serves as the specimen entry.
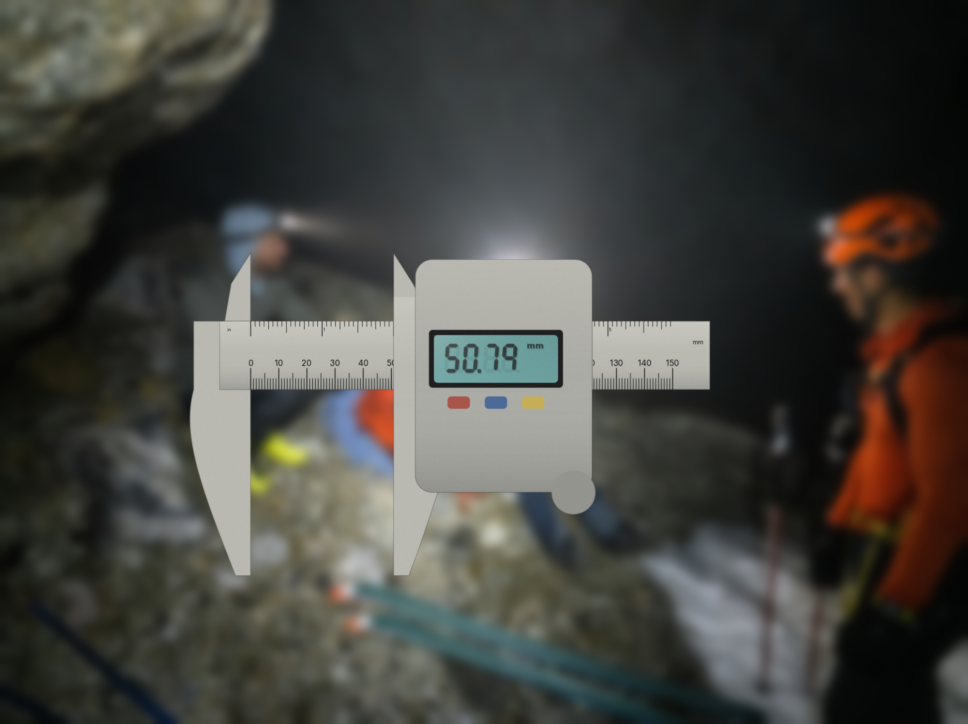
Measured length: 50.79,mm
